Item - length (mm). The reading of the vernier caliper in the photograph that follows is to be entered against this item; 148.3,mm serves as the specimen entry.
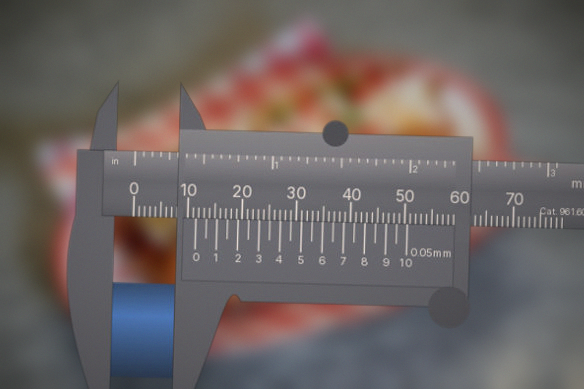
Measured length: 11.5,mm
